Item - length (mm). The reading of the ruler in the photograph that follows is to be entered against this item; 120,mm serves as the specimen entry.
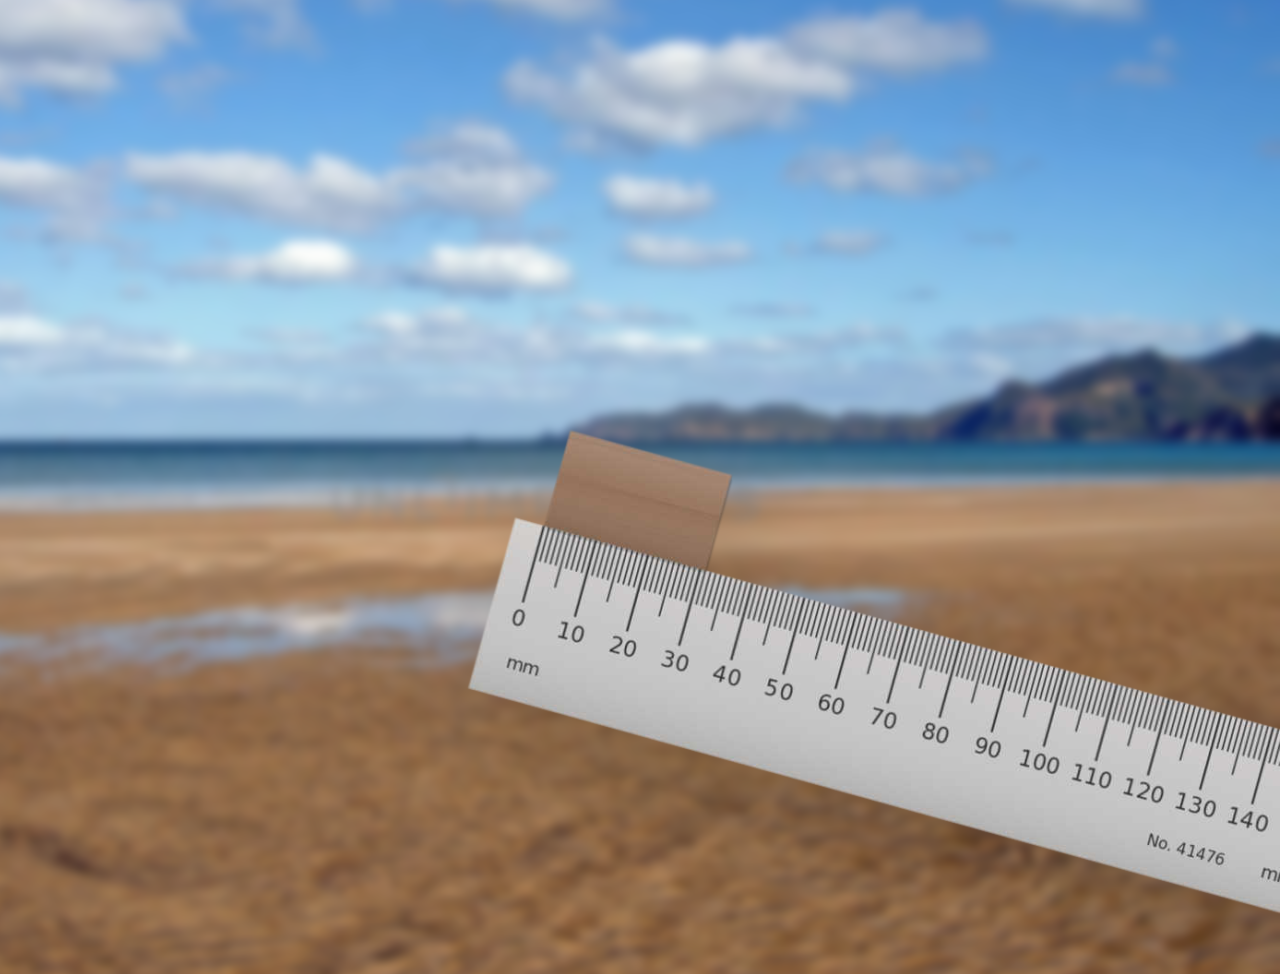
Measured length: 31,mm
